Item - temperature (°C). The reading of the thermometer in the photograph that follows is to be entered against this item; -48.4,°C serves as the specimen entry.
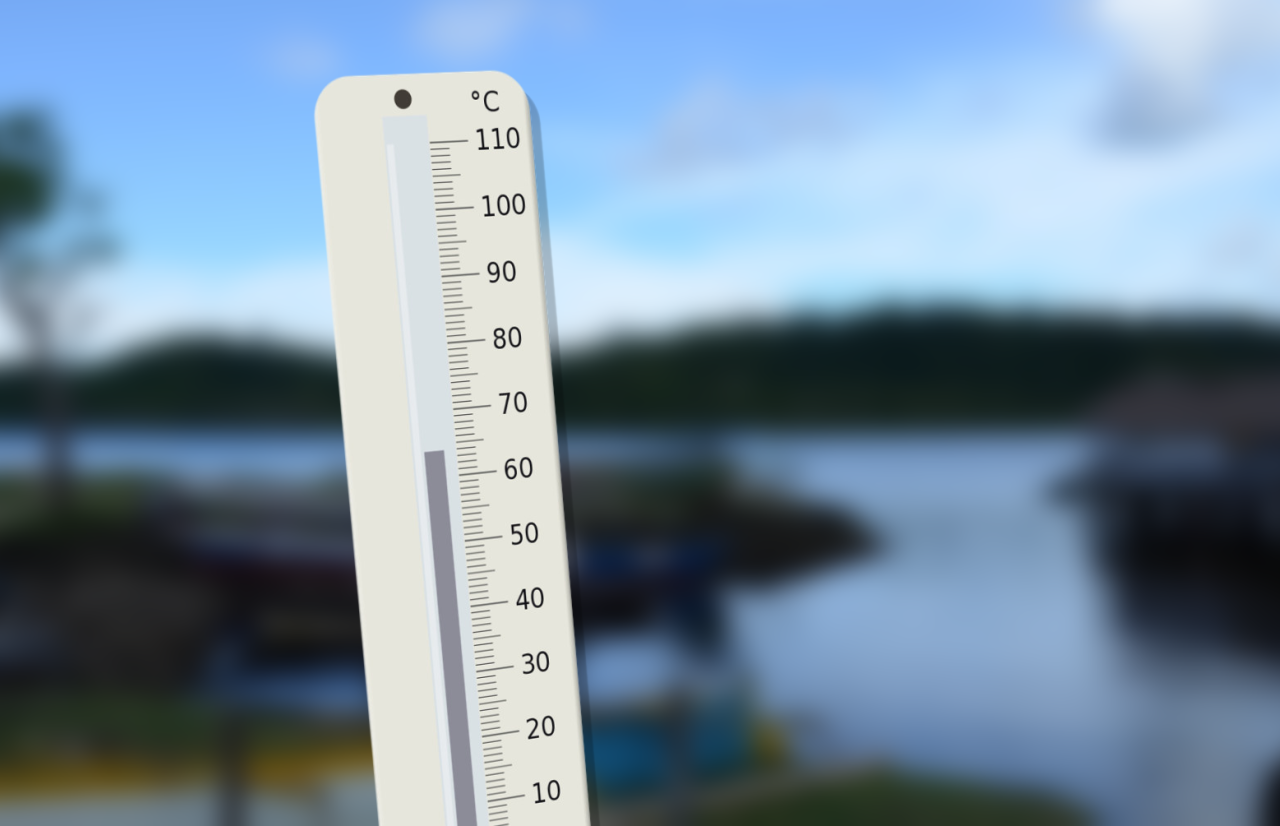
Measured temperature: 64,°C
